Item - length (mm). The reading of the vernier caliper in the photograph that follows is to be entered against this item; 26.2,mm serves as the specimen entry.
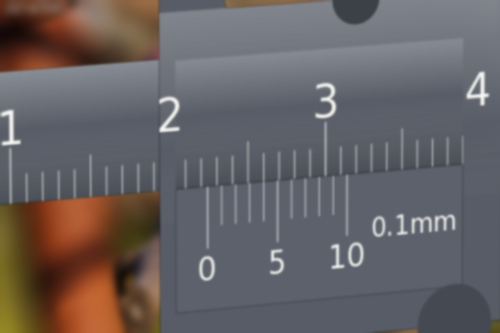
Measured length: 22.4,mm
